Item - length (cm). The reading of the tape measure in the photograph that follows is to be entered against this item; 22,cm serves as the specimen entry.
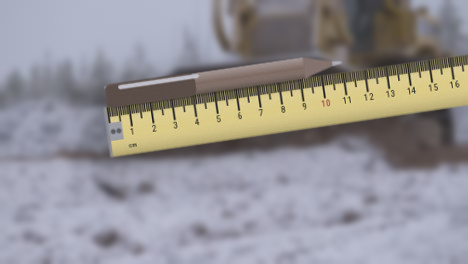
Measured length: 11,cm
